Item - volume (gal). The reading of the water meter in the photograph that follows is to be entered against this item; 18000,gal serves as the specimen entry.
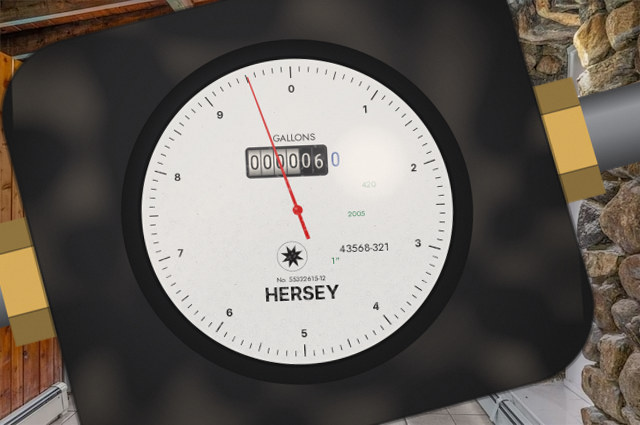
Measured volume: 59.5,gal
